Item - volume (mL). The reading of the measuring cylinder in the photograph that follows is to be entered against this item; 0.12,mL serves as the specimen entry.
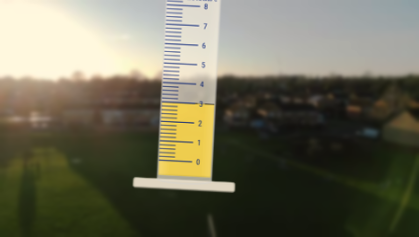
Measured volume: 3,mL
